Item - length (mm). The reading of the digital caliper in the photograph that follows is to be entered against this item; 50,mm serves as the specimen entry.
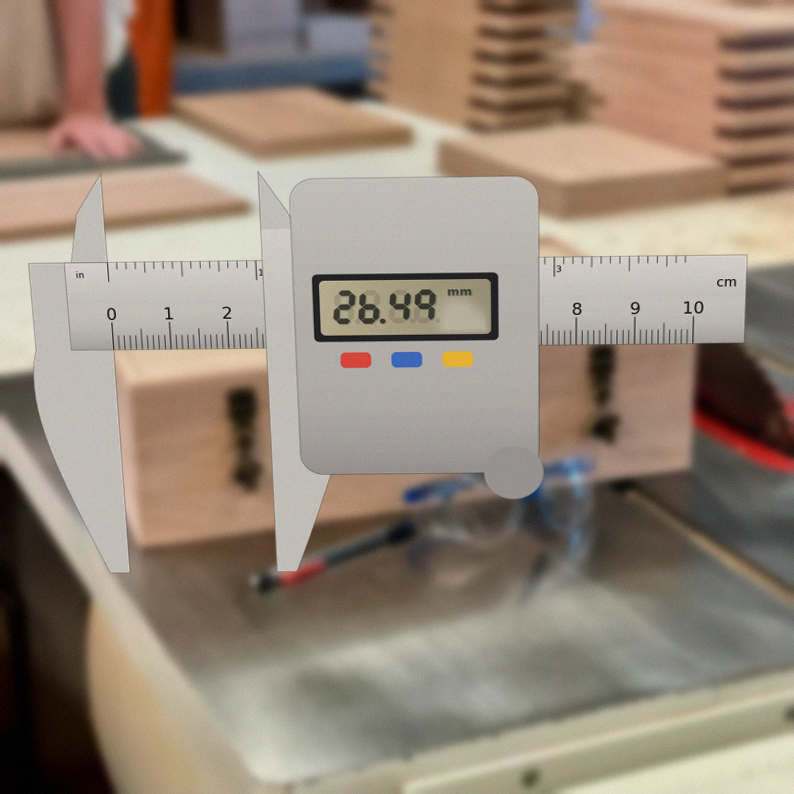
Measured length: 26.49,mm
